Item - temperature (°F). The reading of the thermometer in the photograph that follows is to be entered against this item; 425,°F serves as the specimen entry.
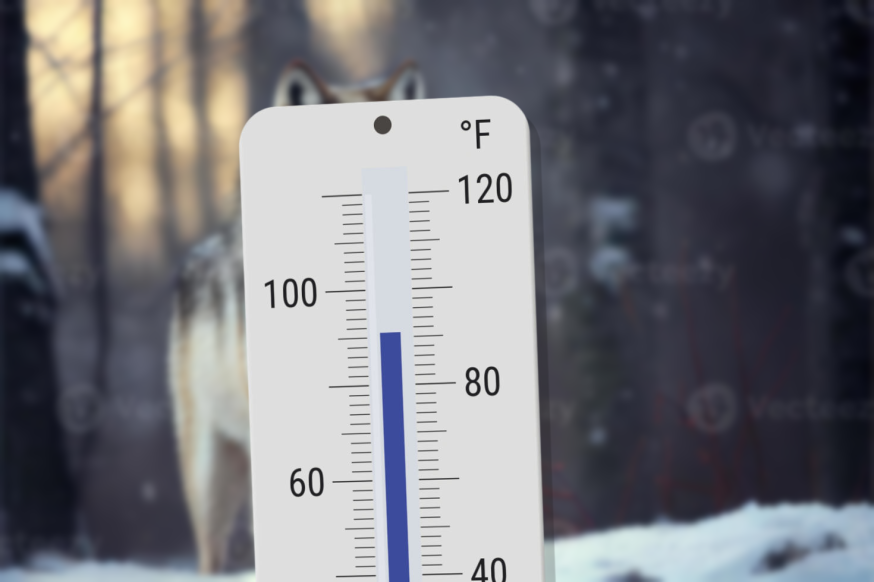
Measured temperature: 91,°F
